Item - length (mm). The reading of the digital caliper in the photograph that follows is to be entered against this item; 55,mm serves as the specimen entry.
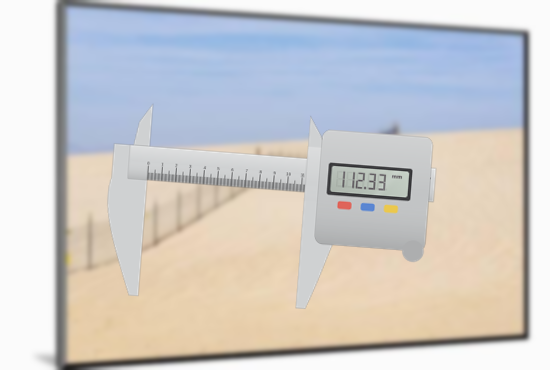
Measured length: 112.33,mm
